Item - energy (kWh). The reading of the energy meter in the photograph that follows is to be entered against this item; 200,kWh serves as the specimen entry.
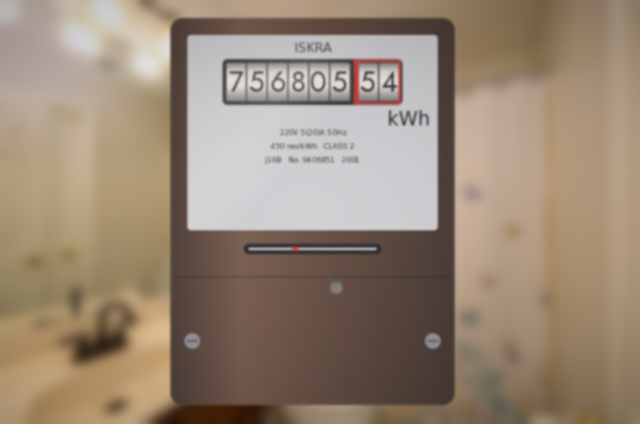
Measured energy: 756805.54,kWh
